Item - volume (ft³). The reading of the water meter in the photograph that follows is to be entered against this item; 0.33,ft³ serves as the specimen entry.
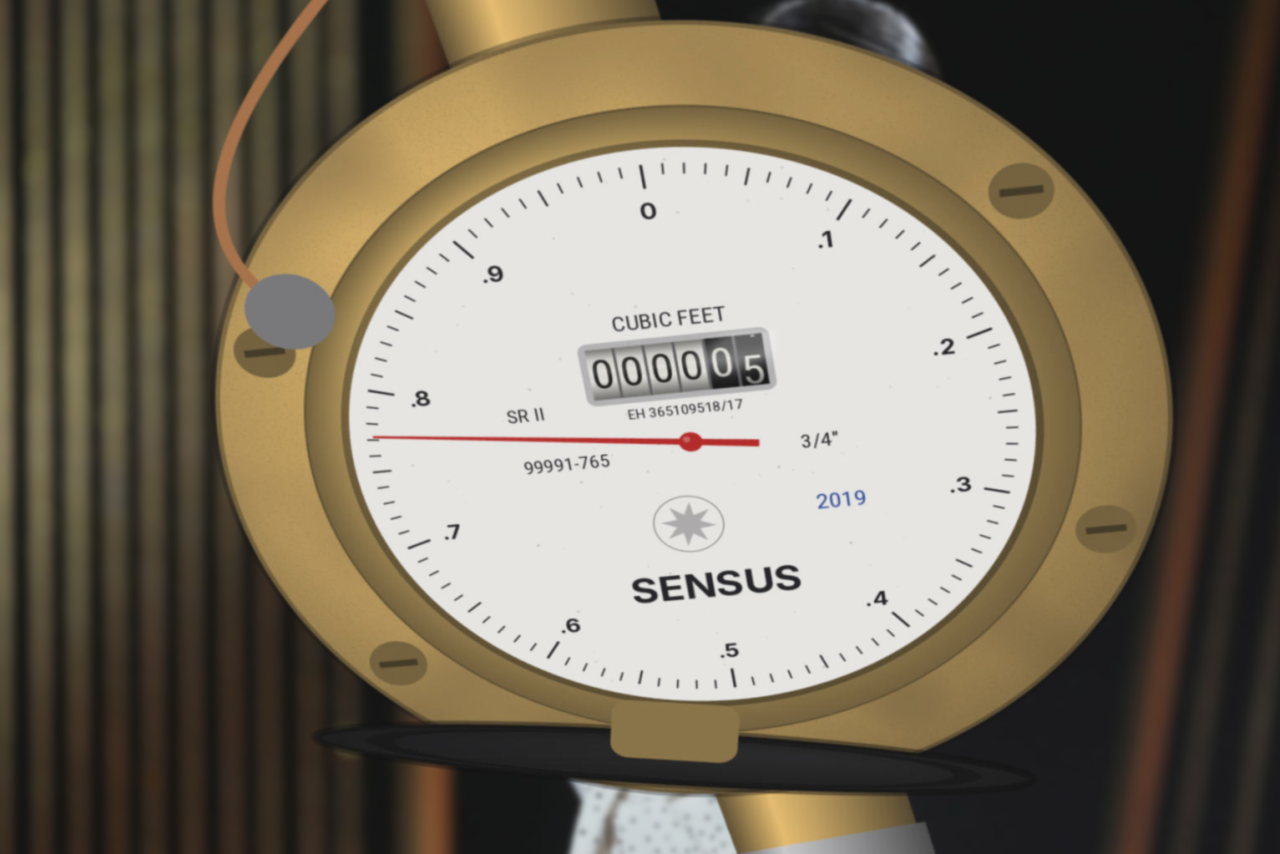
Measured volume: 4.77,ft³
